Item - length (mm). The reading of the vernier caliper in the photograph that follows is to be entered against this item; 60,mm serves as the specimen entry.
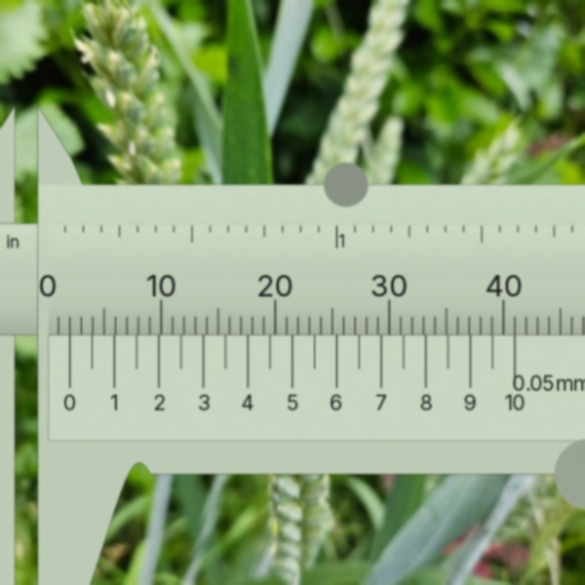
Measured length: 2.0,mm
